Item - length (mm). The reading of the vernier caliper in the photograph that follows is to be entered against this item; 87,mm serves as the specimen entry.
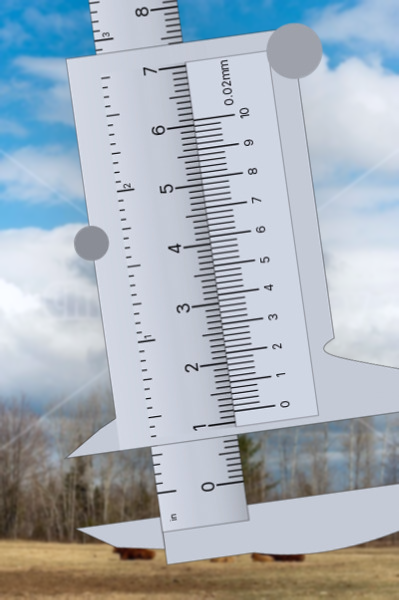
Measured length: 11.8,mm
